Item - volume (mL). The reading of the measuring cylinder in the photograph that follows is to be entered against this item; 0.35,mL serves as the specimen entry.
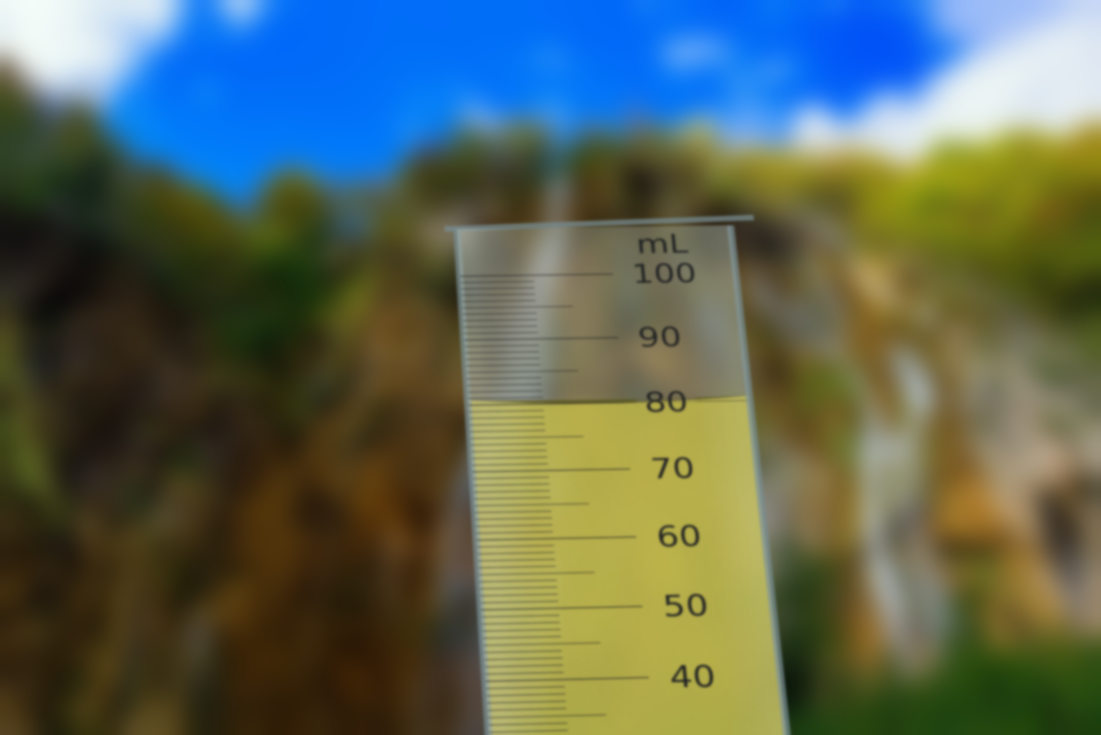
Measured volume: 80,mL
